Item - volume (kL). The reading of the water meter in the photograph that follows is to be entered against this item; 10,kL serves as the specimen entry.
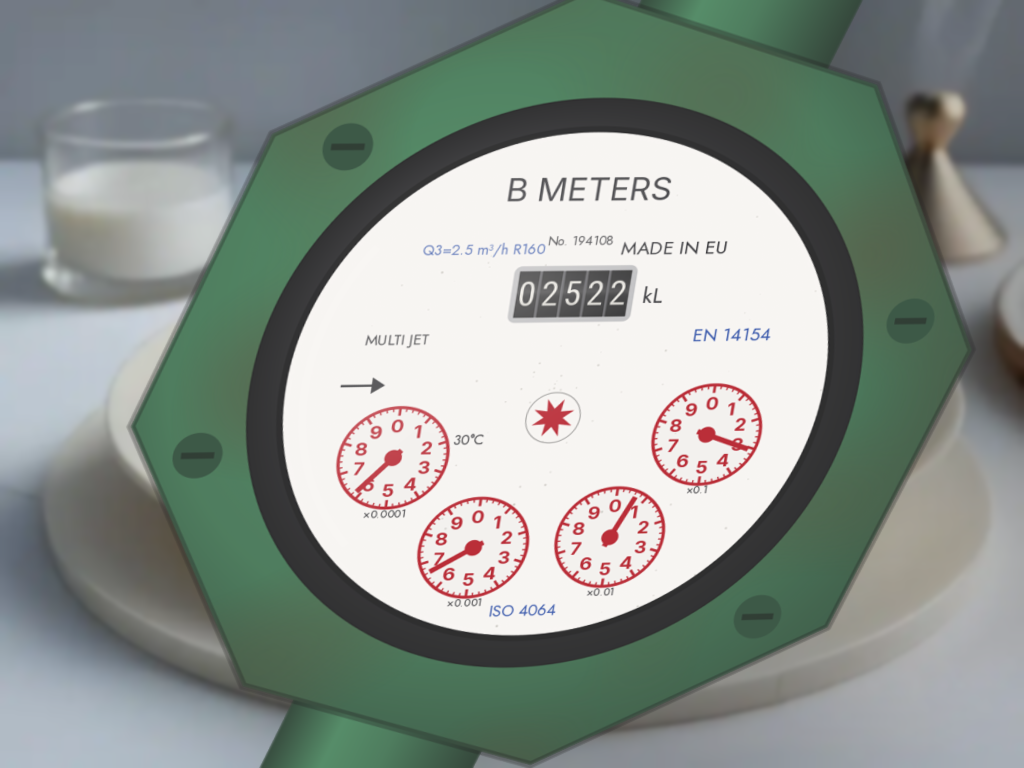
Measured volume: 2522.3066,kL
